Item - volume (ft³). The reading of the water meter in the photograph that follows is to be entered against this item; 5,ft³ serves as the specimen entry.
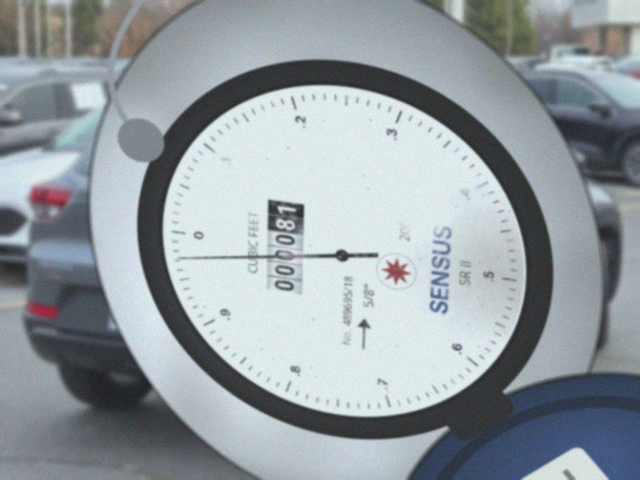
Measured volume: 80.97,ft³
